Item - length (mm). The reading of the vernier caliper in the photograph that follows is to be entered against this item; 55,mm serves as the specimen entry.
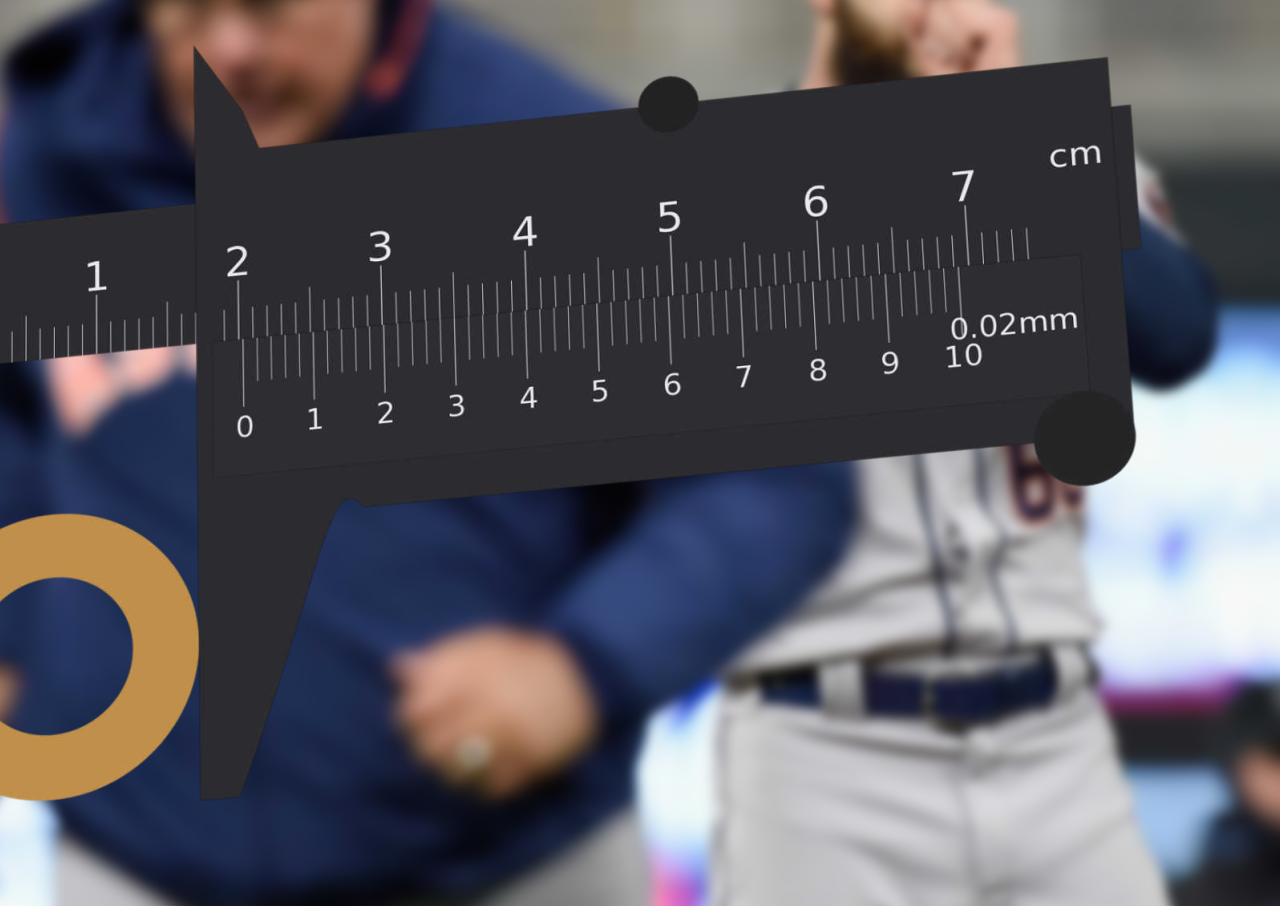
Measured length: 20.3,mm
